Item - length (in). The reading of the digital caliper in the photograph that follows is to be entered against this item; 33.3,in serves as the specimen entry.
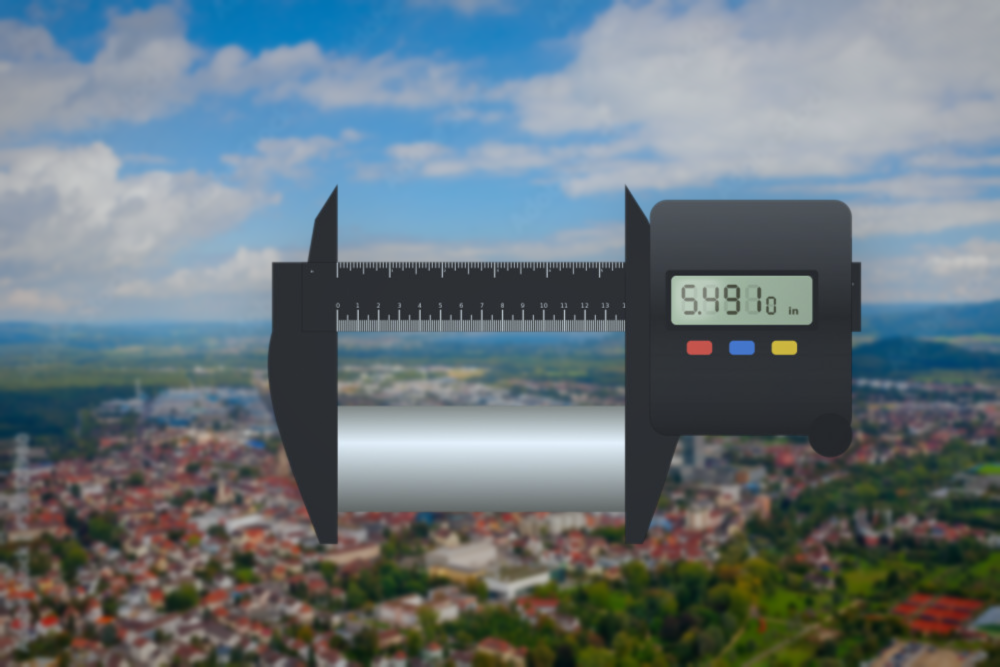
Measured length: 5.4910,in
